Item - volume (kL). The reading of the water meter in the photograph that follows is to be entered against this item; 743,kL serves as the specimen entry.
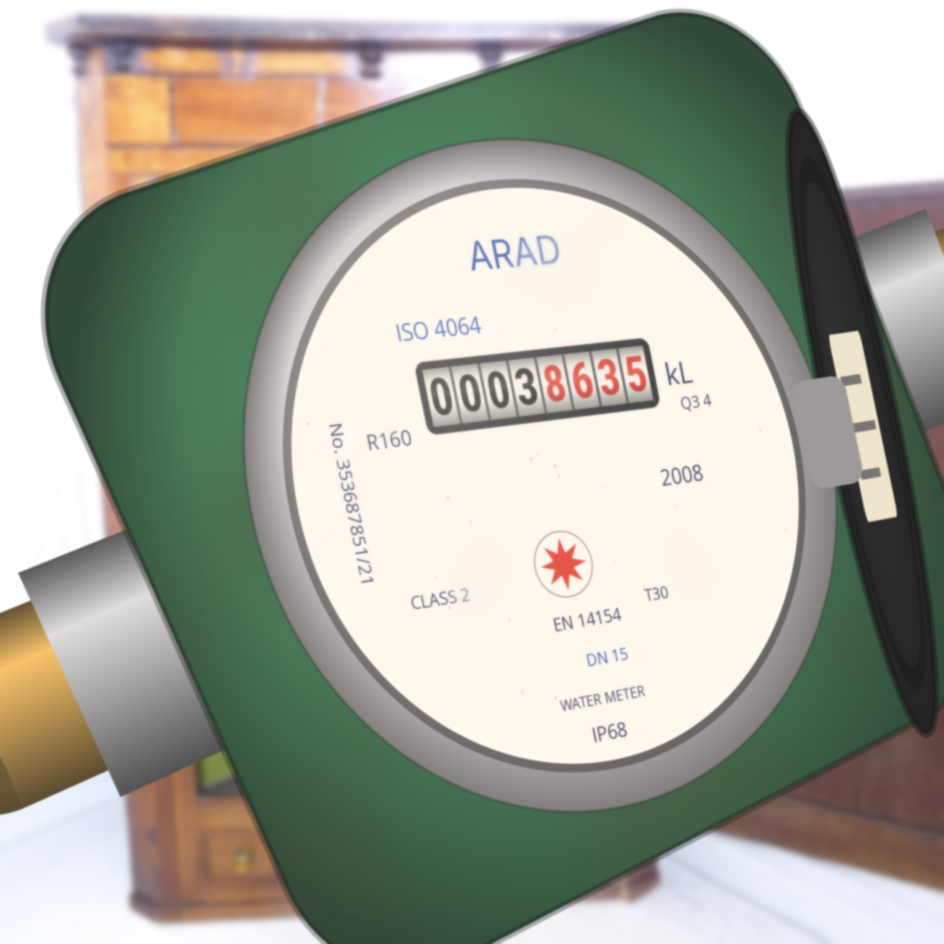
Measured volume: 3.8635,kL
